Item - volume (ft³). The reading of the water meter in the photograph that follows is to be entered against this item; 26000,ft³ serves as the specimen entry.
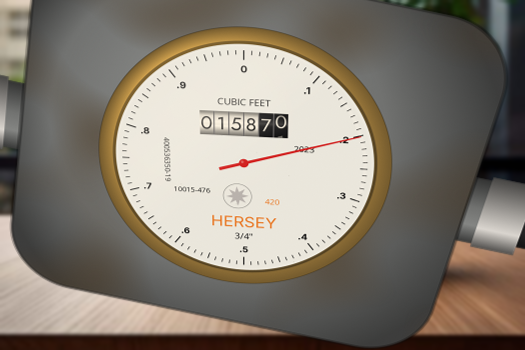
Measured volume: 15870.20,ft³
